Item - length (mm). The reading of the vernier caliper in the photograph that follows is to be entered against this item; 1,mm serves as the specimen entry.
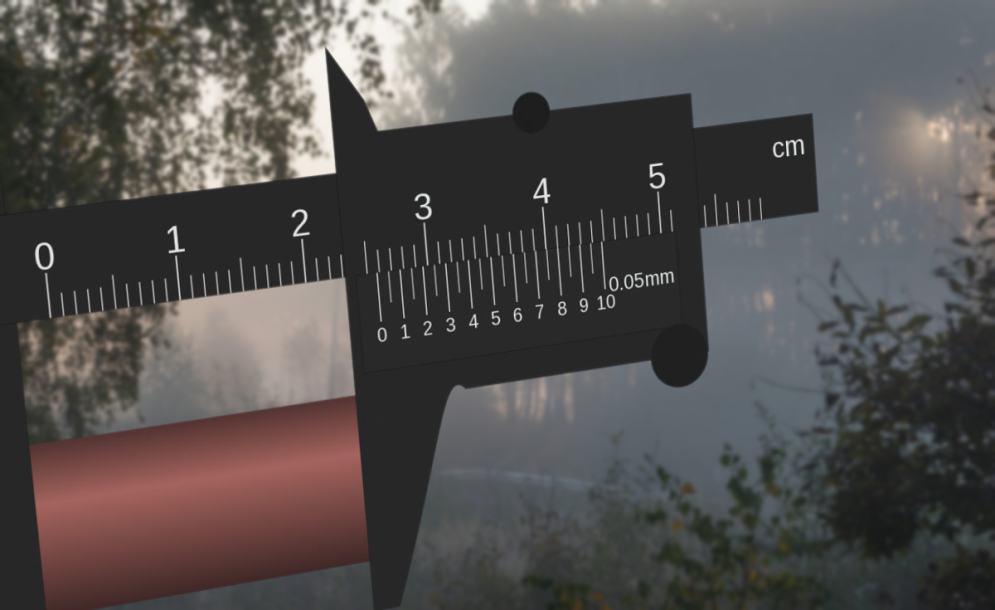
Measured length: 25.8,mm
